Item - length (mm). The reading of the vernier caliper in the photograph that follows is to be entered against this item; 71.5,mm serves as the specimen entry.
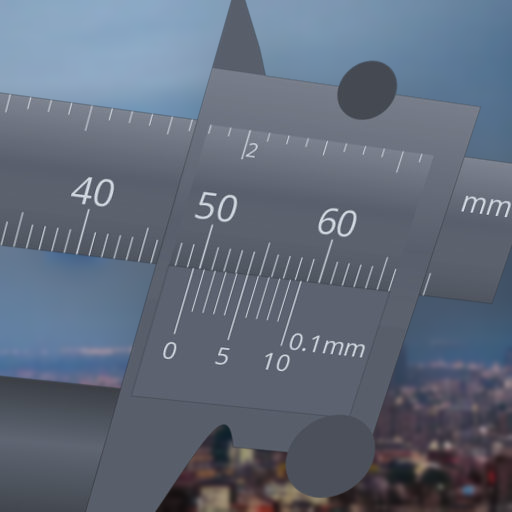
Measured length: 49.5,mm
